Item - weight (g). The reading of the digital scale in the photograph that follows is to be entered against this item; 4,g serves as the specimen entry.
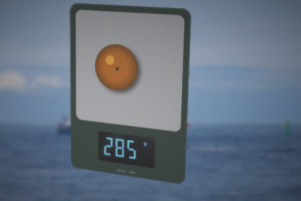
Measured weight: 285,g
